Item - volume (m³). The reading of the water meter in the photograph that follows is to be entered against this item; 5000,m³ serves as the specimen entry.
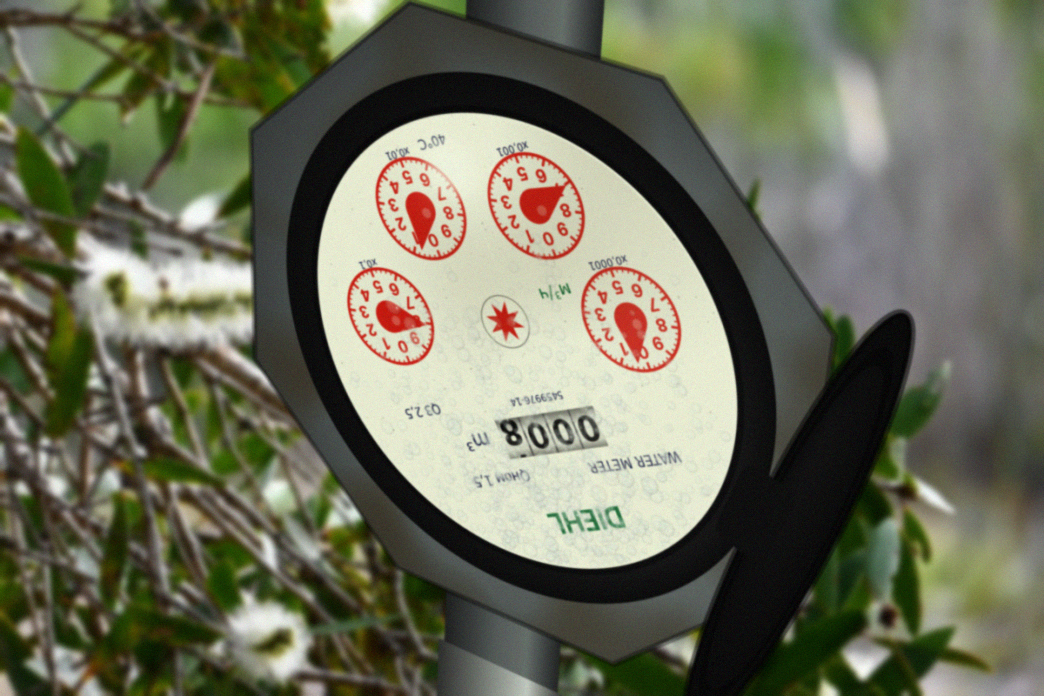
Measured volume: 7.8070,m³
